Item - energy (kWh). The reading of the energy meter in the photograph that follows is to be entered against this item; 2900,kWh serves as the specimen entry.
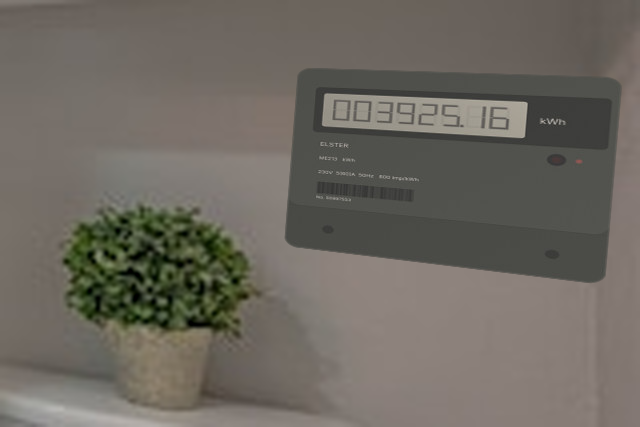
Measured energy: 3925.16,kWh
